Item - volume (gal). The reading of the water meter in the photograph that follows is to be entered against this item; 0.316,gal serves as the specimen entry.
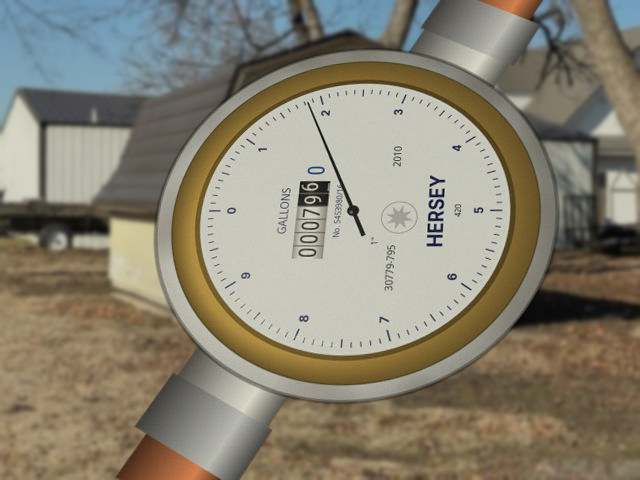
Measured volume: 7961.8,gal
